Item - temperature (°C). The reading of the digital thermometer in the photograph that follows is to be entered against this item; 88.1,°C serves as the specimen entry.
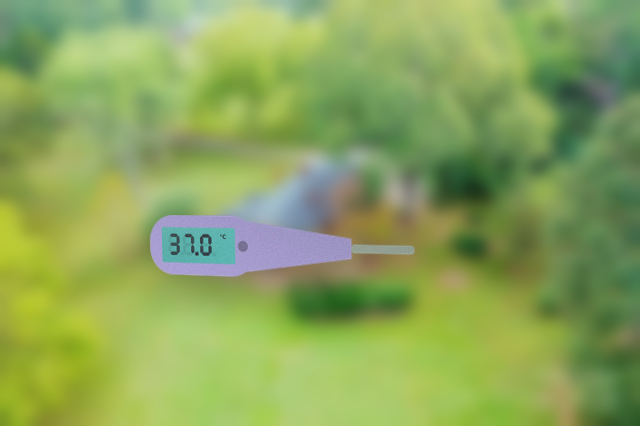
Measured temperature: 37.0,°C
